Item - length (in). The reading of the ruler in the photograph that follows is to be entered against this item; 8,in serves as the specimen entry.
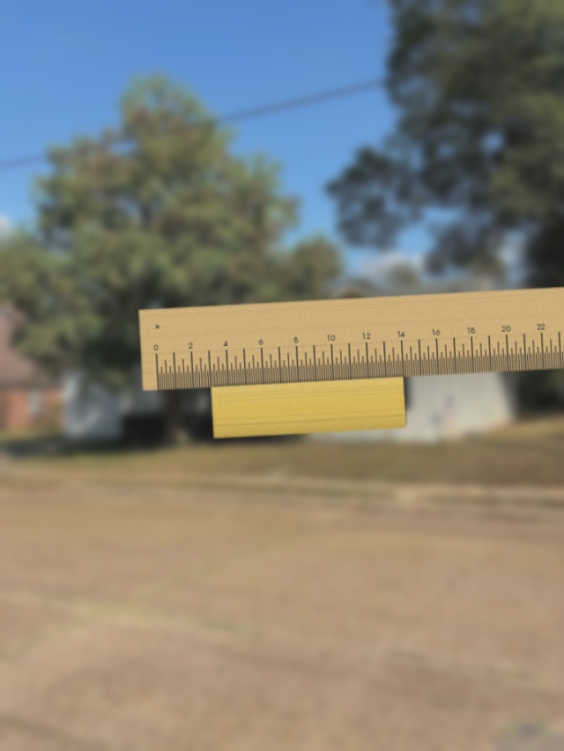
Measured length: 11,in
